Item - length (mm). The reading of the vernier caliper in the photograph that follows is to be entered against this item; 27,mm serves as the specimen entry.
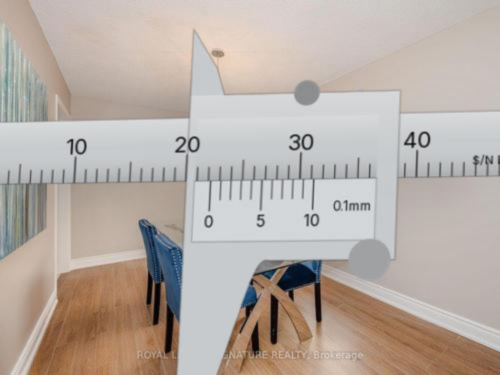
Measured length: 22.2,mm
